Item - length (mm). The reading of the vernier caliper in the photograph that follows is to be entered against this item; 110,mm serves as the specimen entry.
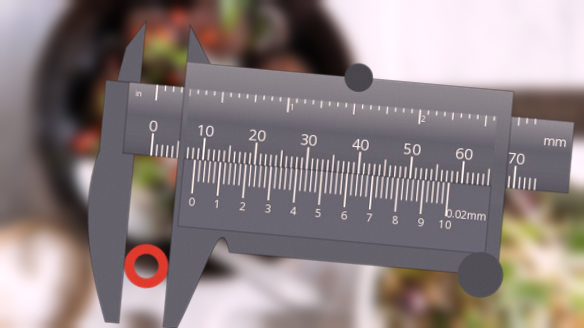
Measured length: 8.5,mm
